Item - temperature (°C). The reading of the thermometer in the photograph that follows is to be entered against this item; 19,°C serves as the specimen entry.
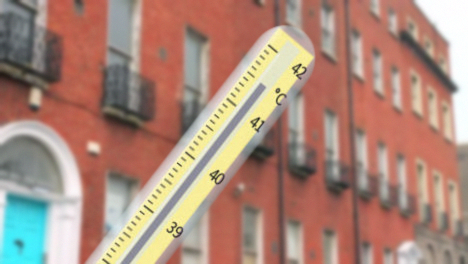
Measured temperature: 41.5,°C
